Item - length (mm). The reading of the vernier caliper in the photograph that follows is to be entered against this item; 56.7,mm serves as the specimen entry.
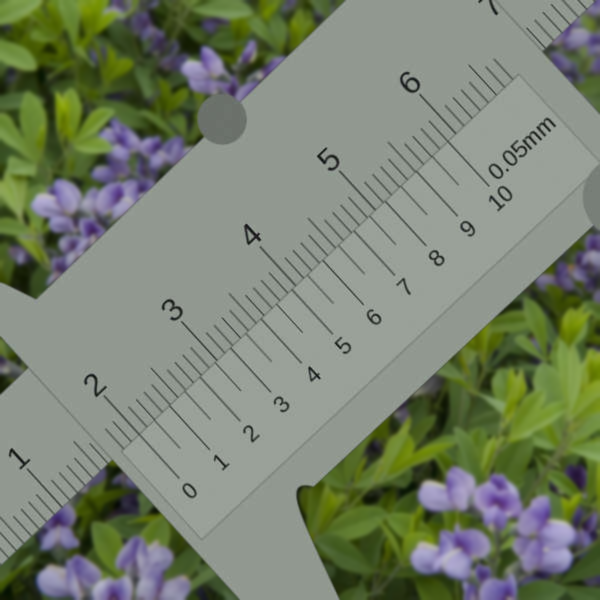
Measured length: 20.0,mm
